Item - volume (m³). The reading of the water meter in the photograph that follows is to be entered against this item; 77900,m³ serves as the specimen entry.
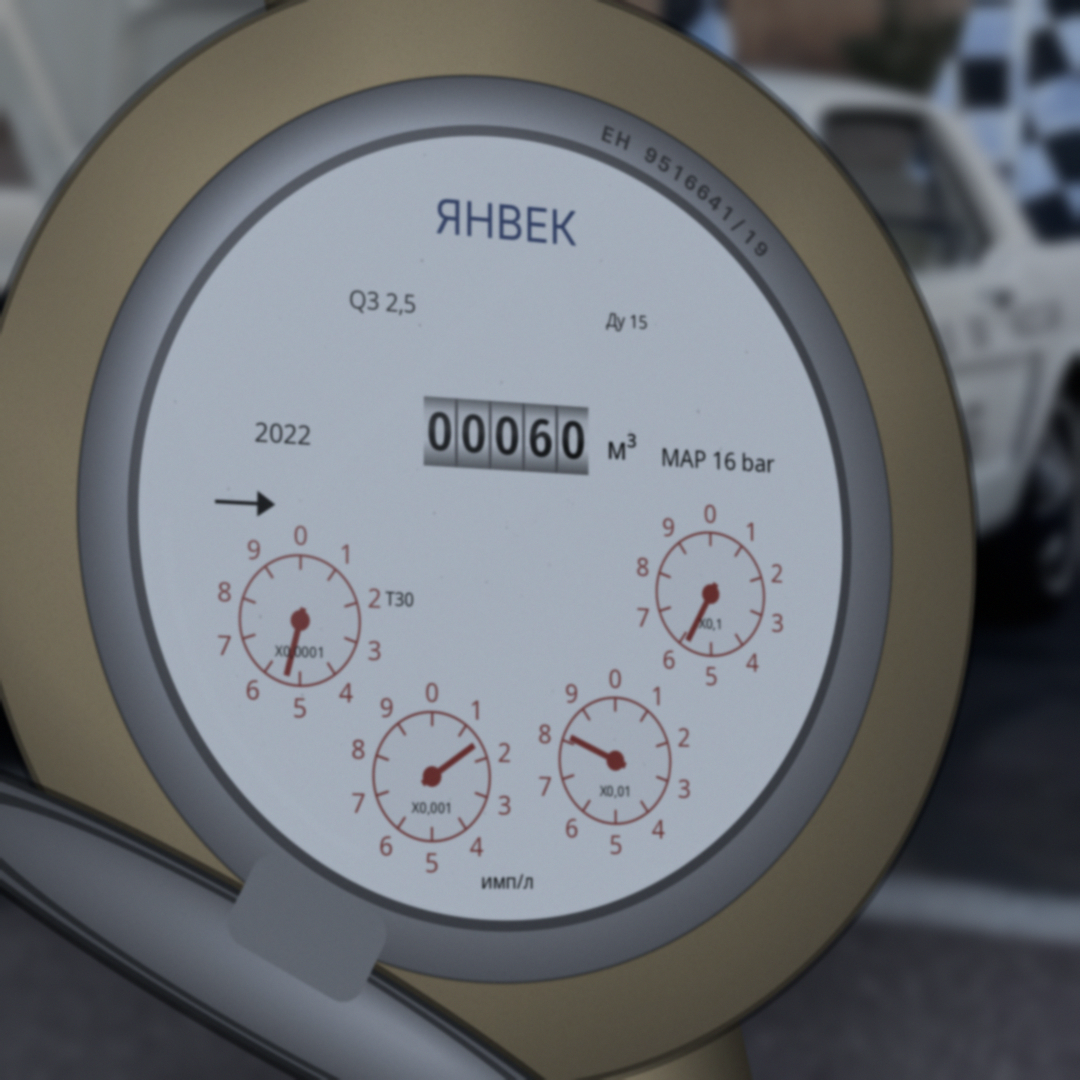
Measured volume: 60.5815,m³
